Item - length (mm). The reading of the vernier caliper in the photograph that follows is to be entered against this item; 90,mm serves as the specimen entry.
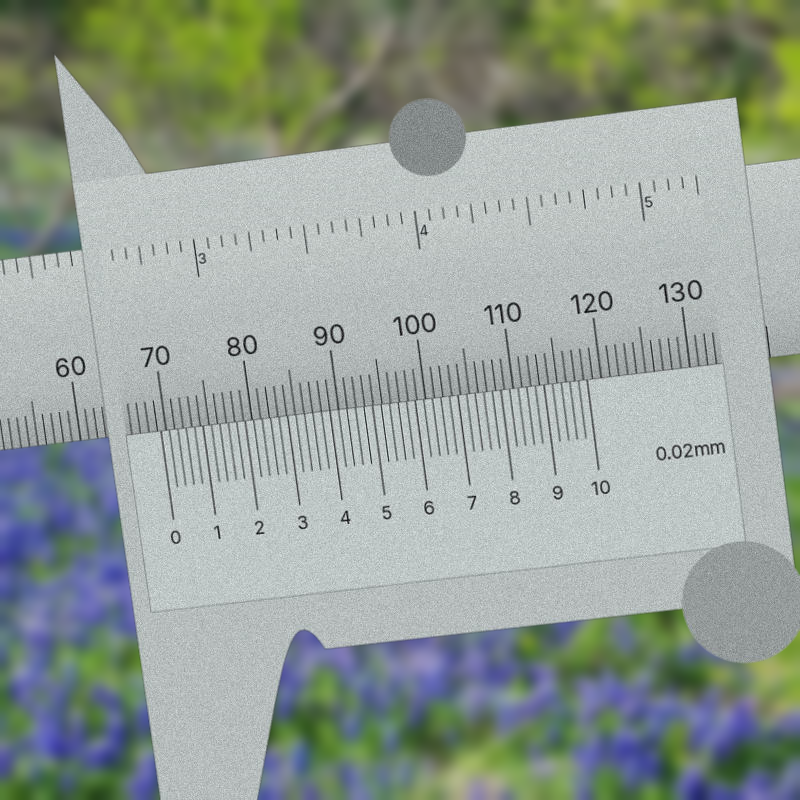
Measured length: 69.4,mm
